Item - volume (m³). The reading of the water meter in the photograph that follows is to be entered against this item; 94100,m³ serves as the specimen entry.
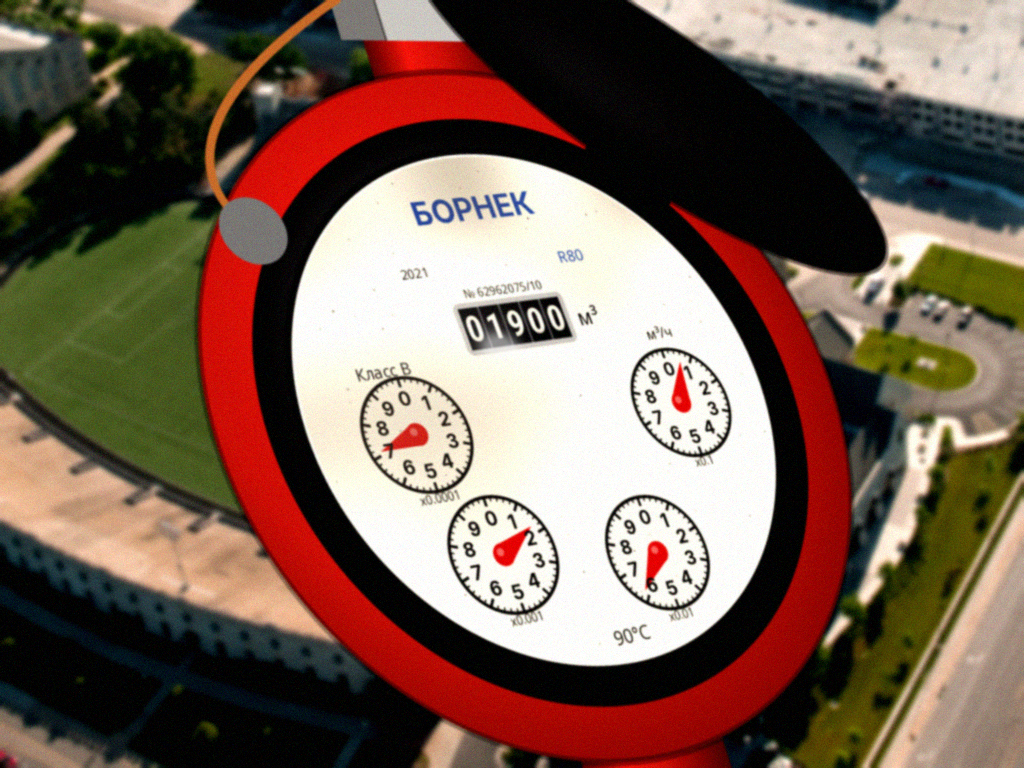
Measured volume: 1900.0617,m³
